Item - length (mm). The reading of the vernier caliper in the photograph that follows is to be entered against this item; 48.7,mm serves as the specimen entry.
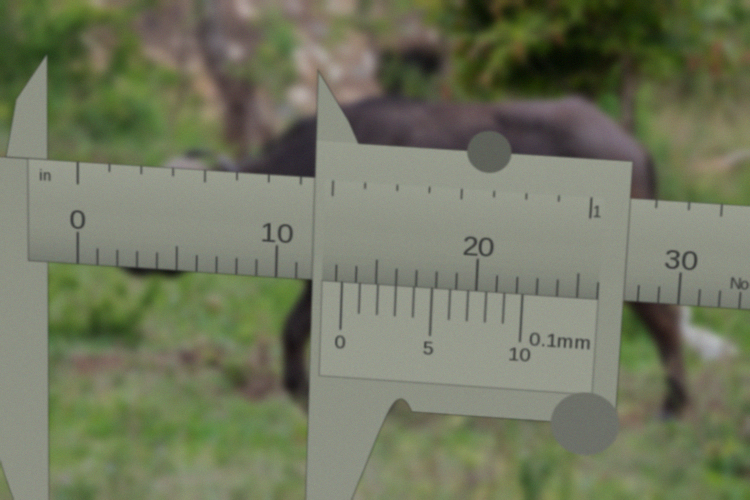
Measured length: 13.3,mm
